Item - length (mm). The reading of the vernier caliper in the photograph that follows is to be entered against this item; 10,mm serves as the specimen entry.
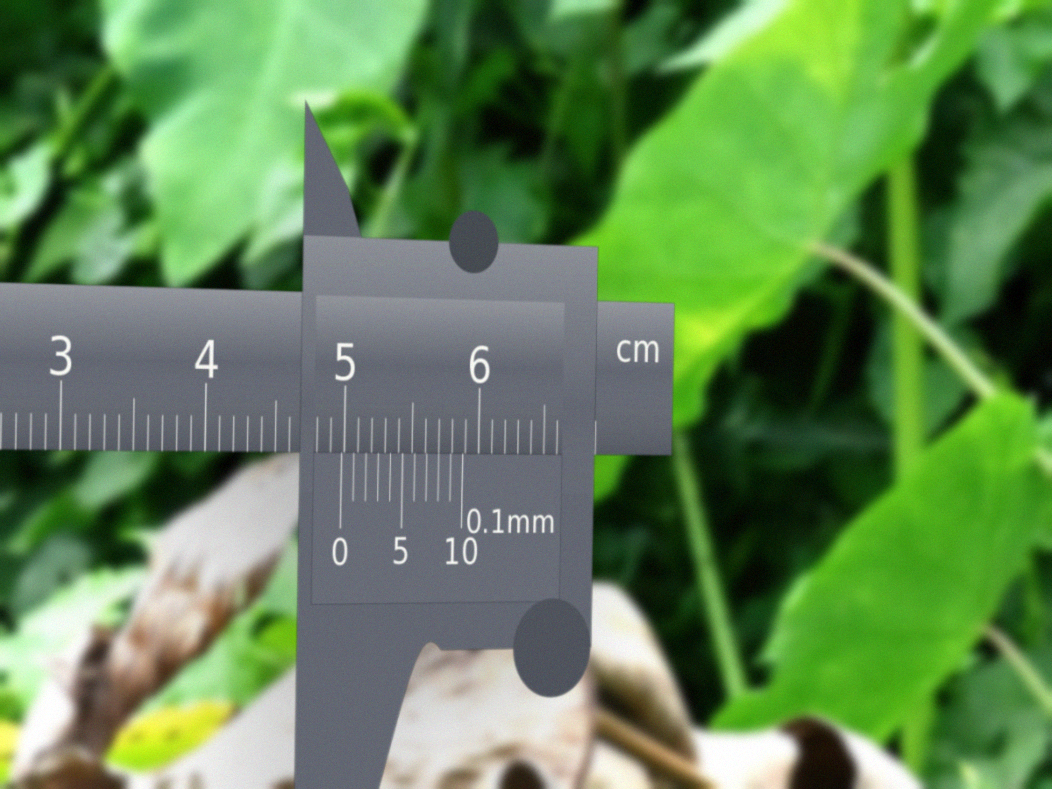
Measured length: 49.8,mm
